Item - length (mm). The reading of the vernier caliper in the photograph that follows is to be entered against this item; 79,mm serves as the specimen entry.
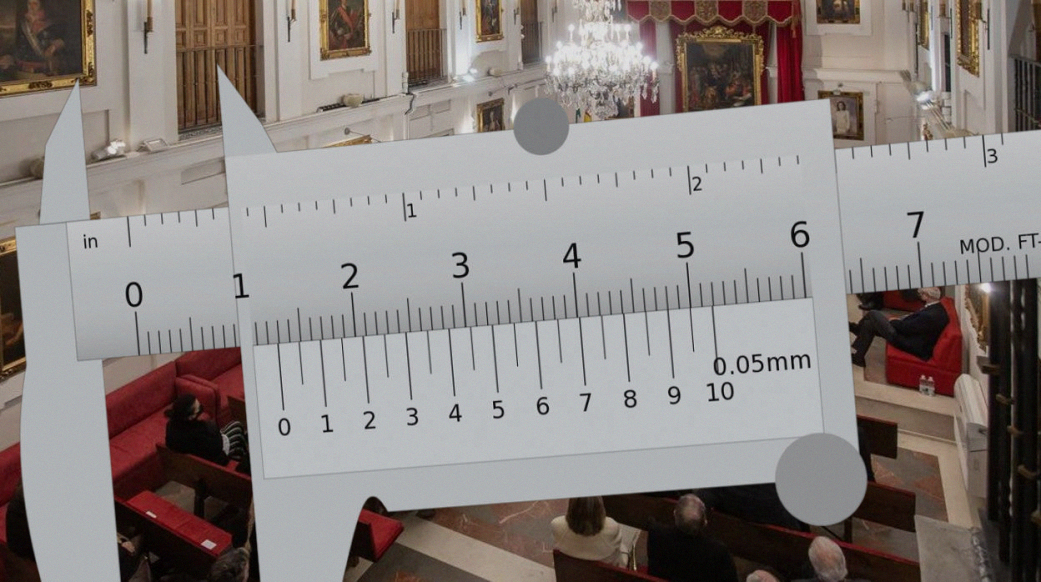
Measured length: 12.9,mm
